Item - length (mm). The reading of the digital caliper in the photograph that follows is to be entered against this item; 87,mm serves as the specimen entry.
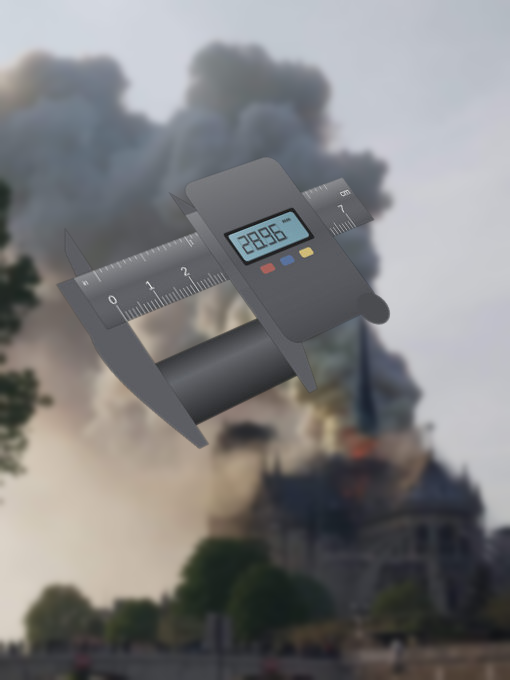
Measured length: 28.96,mm
